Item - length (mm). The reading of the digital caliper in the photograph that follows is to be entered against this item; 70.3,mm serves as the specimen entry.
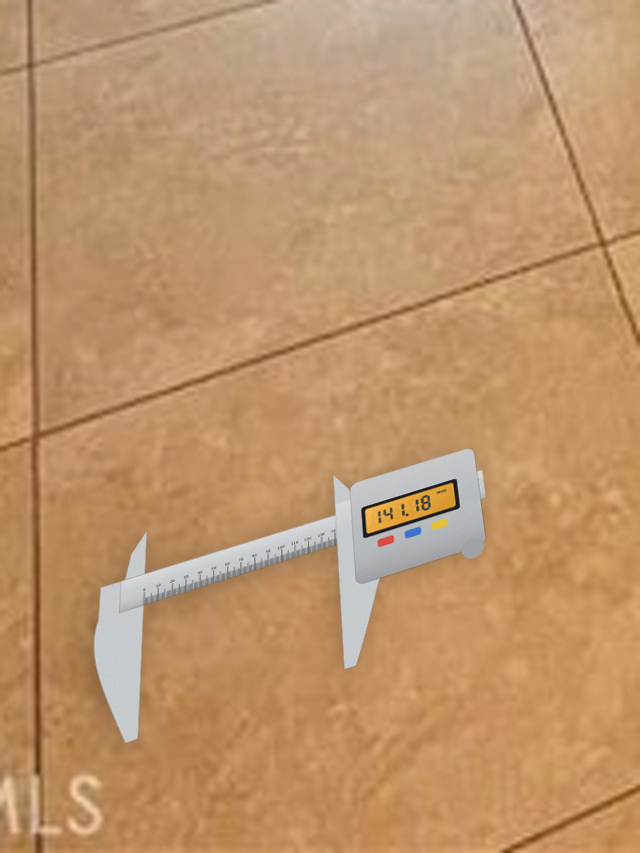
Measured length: 141.18,mm
